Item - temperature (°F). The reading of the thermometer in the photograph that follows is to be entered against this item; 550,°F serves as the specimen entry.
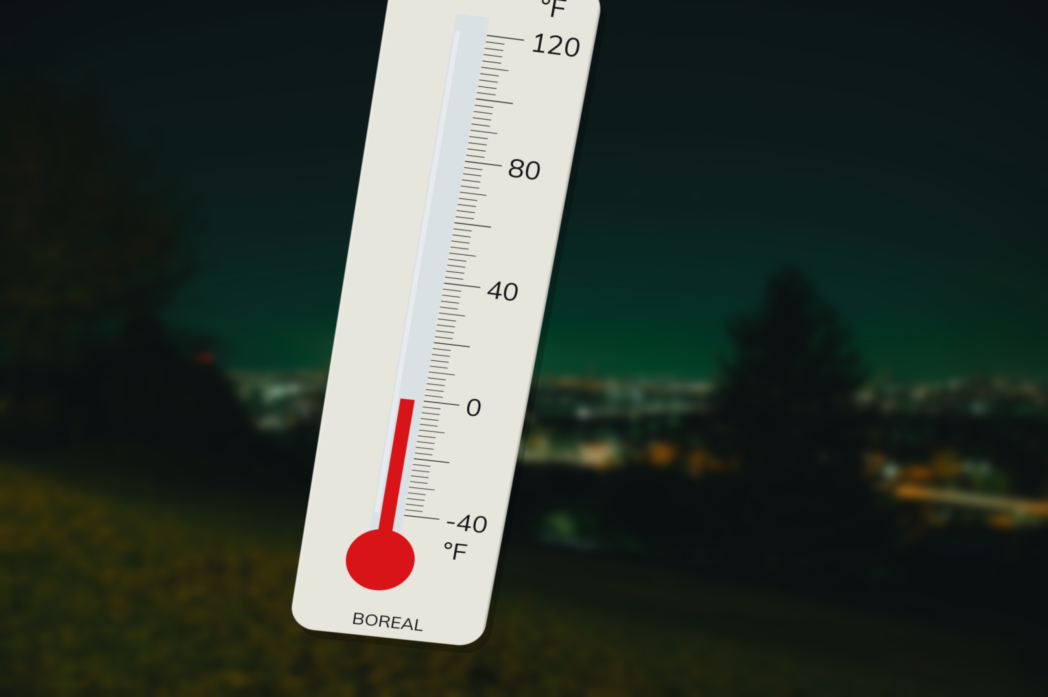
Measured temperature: 0,°F
